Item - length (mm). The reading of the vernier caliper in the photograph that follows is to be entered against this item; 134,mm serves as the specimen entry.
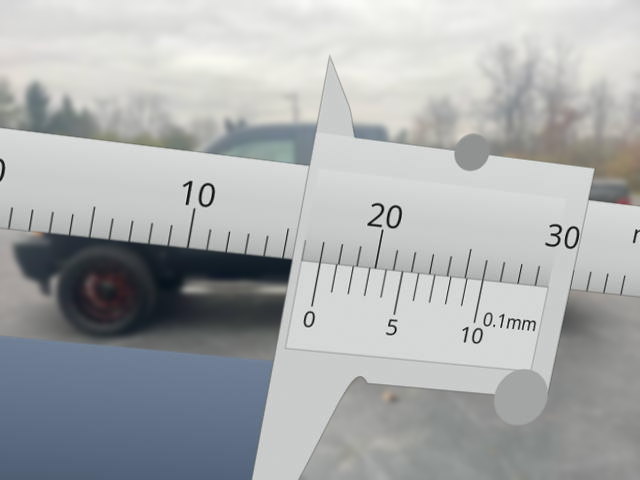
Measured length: 17.0,mm
